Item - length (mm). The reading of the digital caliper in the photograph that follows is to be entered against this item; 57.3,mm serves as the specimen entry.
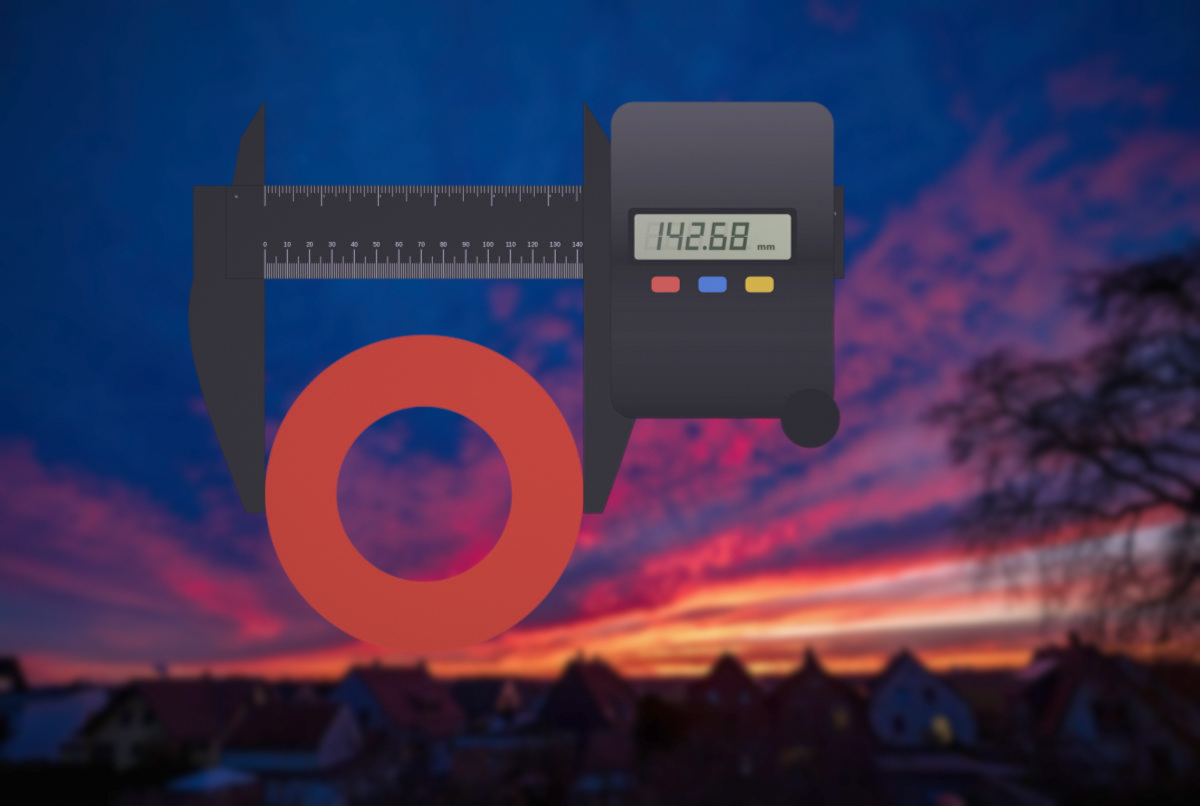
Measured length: 142.68,mm
